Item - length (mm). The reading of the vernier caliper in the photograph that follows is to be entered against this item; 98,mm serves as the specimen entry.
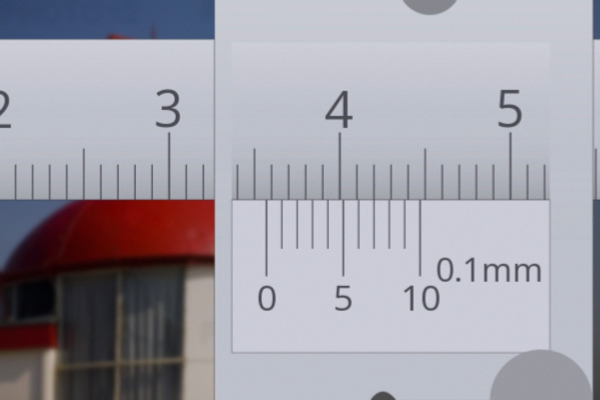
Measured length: 35.7,mm
